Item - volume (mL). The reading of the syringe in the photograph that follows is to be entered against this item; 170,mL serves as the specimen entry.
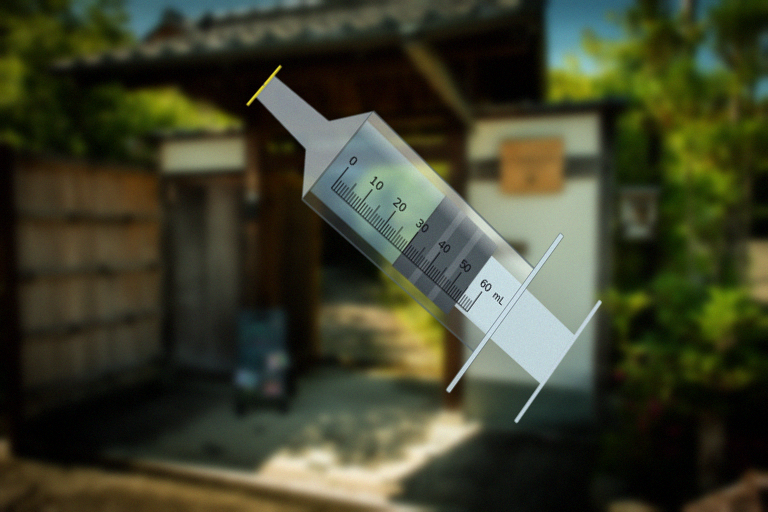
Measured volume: 30,mL
